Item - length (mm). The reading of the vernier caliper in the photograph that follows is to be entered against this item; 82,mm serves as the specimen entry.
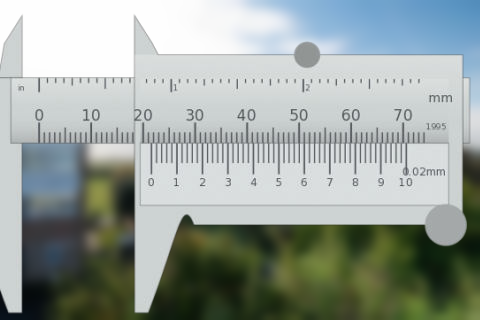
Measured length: 21.6,mm
